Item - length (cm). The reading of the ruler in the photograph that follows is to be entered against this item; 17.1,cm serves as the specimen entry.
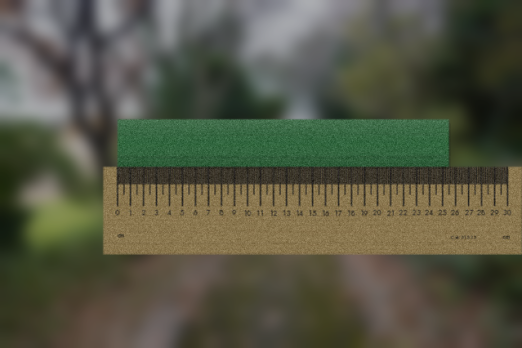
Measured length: 25.5,cm
